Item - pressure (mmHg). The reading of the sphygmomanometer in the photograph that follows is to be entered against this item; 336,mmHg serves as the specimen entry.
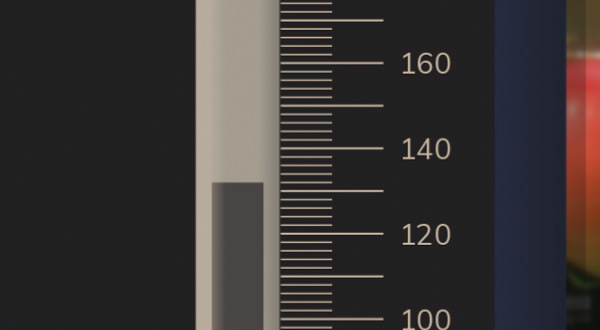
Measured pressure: 132,mmHg
